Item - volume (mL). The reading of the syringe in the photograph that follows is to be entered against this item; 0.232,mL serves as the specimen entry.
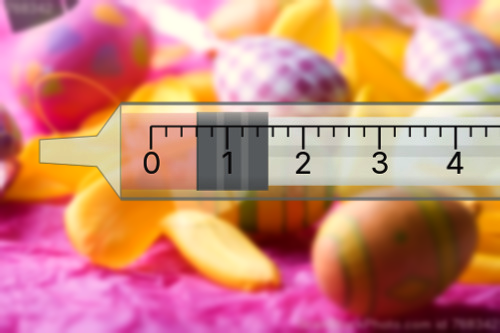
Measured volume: 0.6,mL
